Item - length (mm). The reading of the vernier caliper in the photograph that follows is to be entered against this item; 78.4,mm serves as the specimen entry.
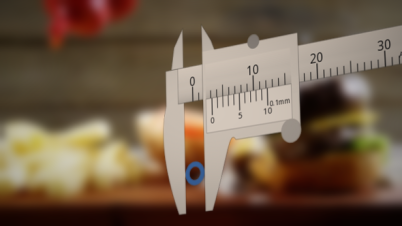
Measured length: 3.2,mm
